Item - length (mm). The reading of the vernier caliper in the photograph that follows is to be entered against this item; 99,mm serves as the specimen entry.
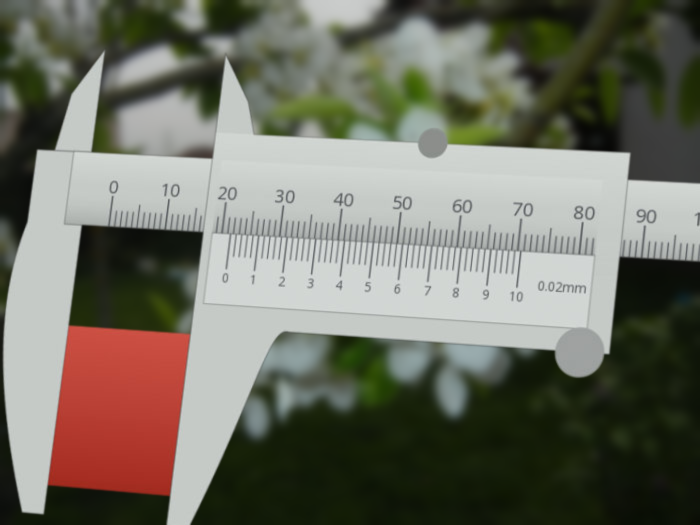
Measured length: 21.5,mm
